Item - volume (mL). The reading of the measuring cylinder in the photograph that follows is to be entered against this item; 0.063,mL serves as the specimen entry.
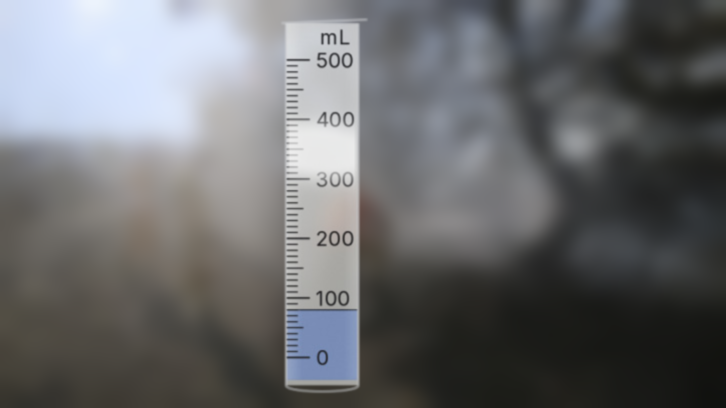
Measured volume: 80,mL
